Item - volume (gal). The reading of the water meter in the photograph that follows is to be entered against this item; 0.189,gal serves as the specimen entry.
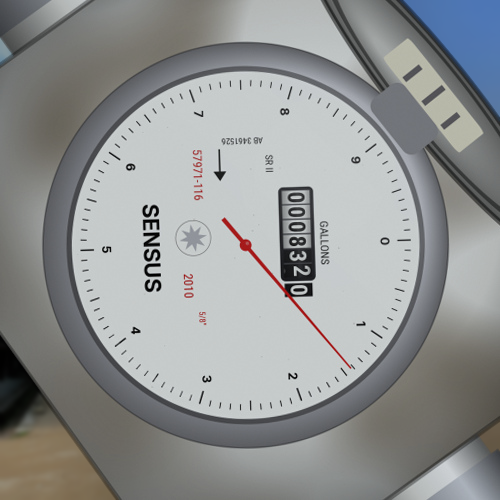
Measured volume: 8321.4,gal
